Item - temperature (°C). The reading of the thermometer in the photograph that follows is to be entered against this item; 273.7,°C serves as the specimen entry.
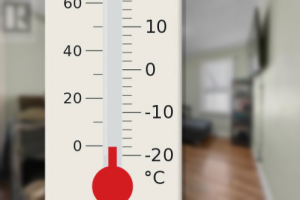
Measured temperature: -18,°C
